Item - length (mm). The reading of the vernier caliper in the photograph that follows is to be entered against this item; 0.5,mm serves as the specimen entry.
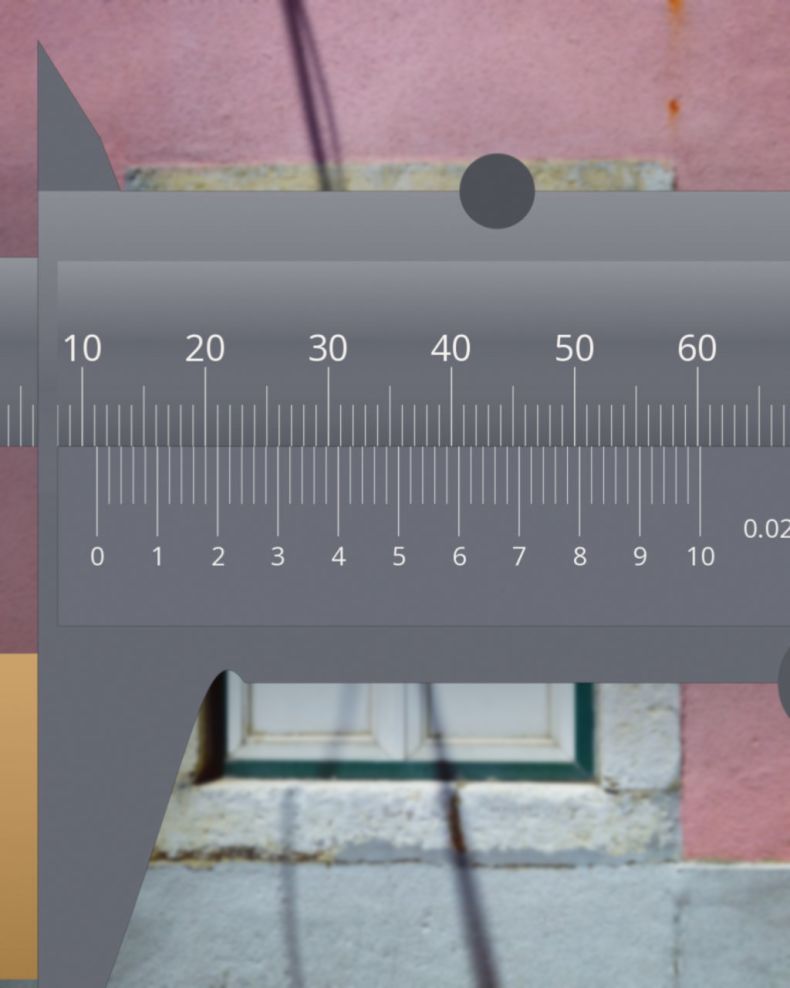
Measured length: 11.2,mm
